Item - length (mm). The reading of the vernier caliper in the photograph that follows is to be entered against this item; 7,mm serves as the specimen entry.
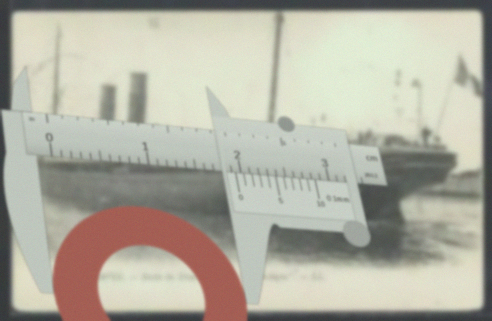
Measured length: 19.4,mm
